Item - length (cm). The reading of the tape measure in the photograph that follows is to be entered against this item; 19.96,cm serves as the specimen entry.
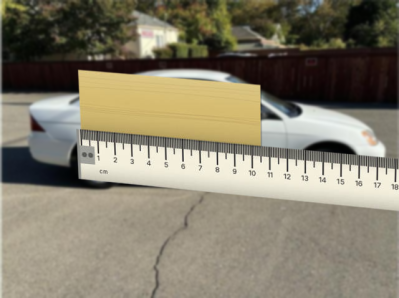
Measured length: 10.5,cm
